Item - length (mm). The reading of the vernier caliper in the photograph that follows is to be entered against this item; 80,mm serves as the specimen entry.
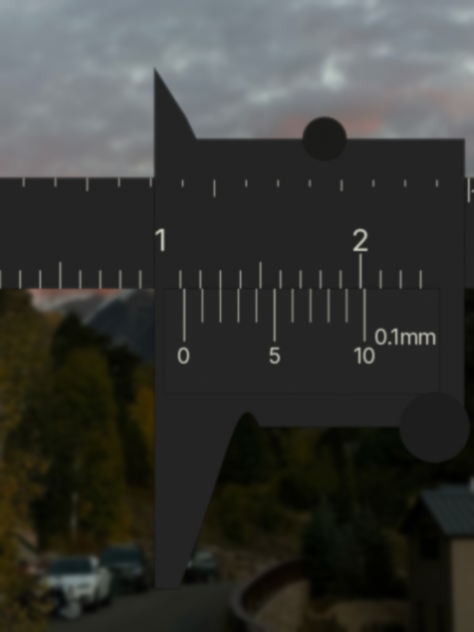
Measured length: 11.2,mm
